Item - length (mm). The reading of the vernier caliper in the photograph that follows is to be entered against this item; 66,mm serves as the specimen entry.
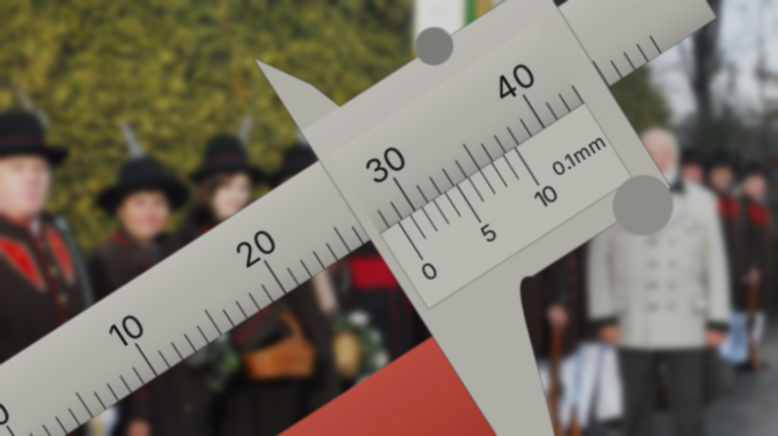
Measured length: 28.7,mm
